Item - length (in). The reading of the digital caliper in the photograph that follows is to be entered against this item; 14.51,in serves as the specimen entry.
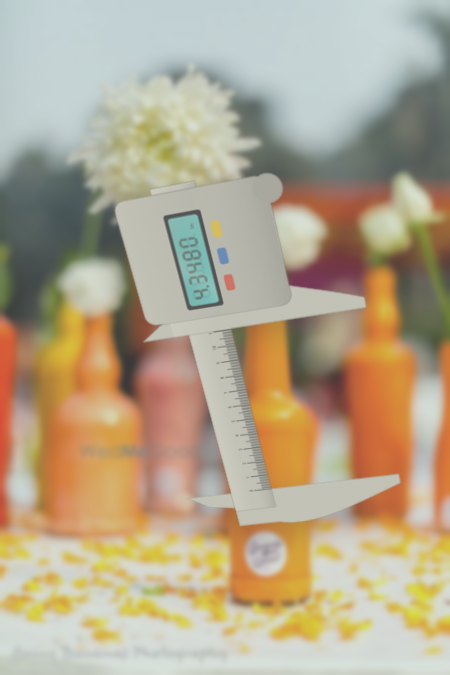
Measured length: 4.3480,in
